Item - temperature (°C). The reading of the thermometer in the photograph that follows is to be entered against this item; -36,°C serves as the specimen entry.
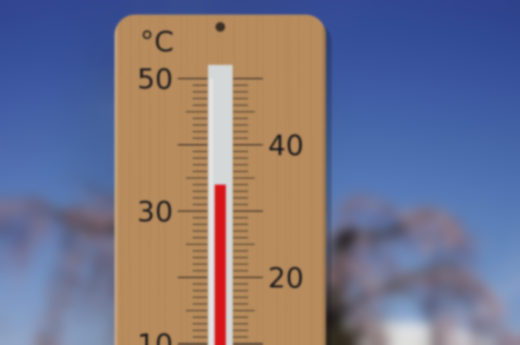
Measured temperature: 34,°C
